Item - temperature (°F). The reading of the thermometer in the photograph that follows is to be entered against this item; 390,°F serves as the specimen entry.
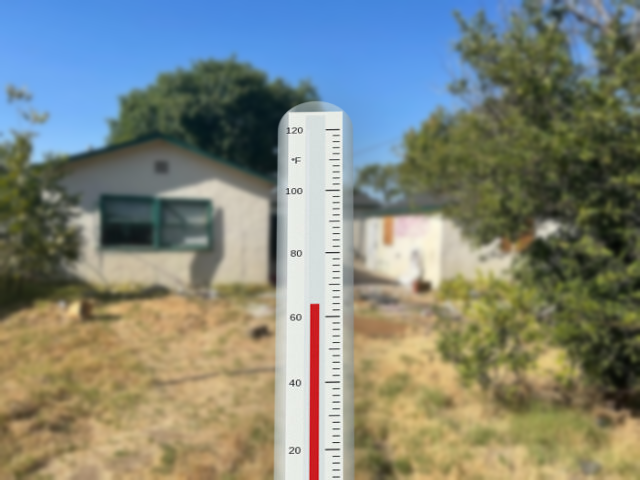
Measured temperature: 64,°F
